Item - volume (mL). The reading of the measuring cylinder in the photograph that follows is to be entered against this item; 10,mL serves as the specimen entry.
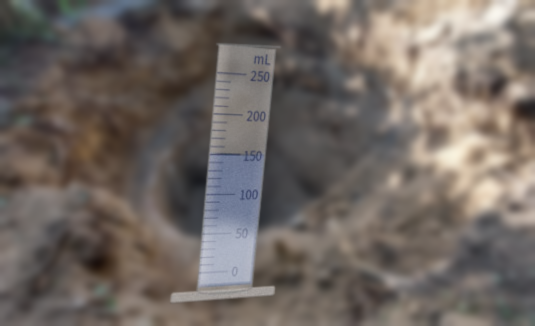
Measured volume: 150,mL
